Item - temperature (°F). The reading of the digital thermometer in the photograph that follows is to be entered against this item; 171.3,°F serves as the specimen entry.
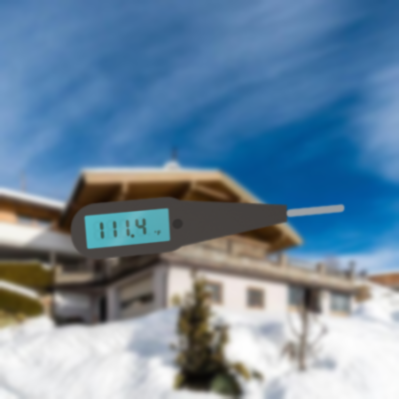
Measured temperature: 111.4,°F
